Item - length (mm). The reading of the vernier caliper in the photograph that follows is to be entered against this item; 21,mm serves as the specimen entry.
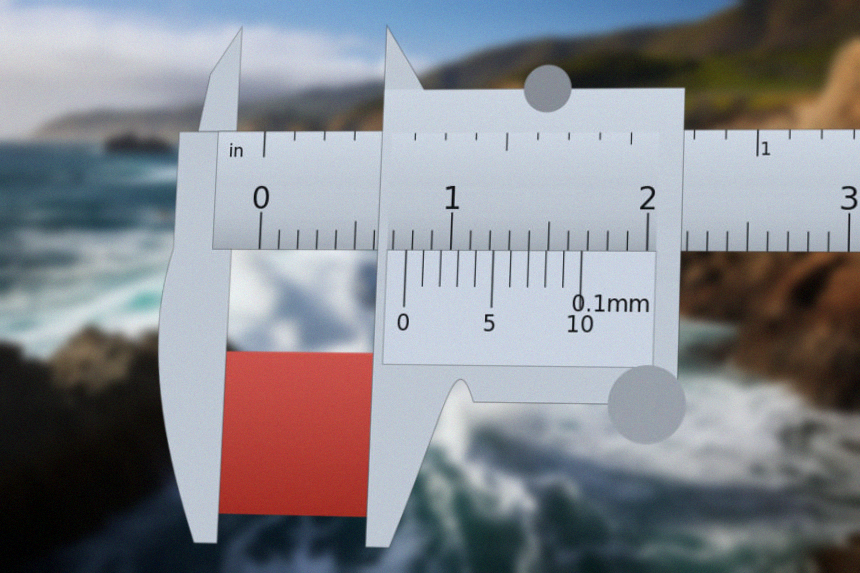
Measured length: 7.7,mm
